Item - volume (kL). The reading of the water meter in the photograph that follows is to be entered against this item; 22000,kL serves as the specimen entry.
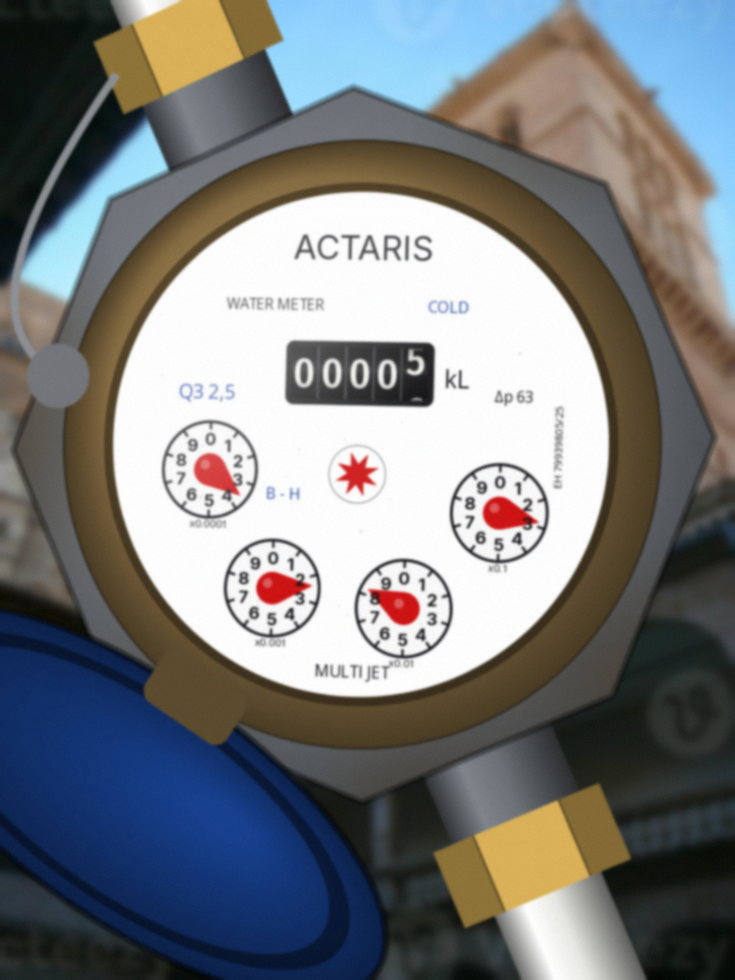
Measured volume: 5.2823,kL
